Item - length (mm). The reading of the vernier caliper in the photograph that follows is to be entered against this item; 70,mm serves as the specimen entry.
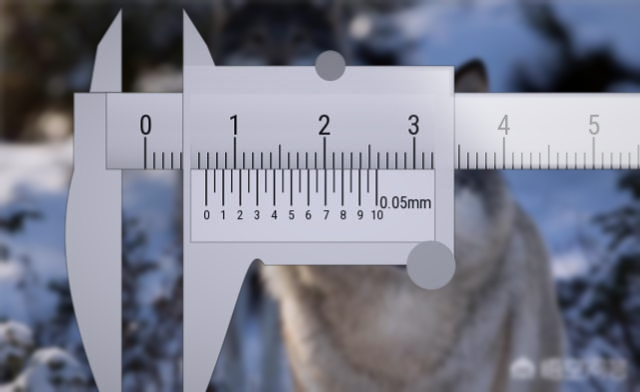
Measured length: 6.8,mm
